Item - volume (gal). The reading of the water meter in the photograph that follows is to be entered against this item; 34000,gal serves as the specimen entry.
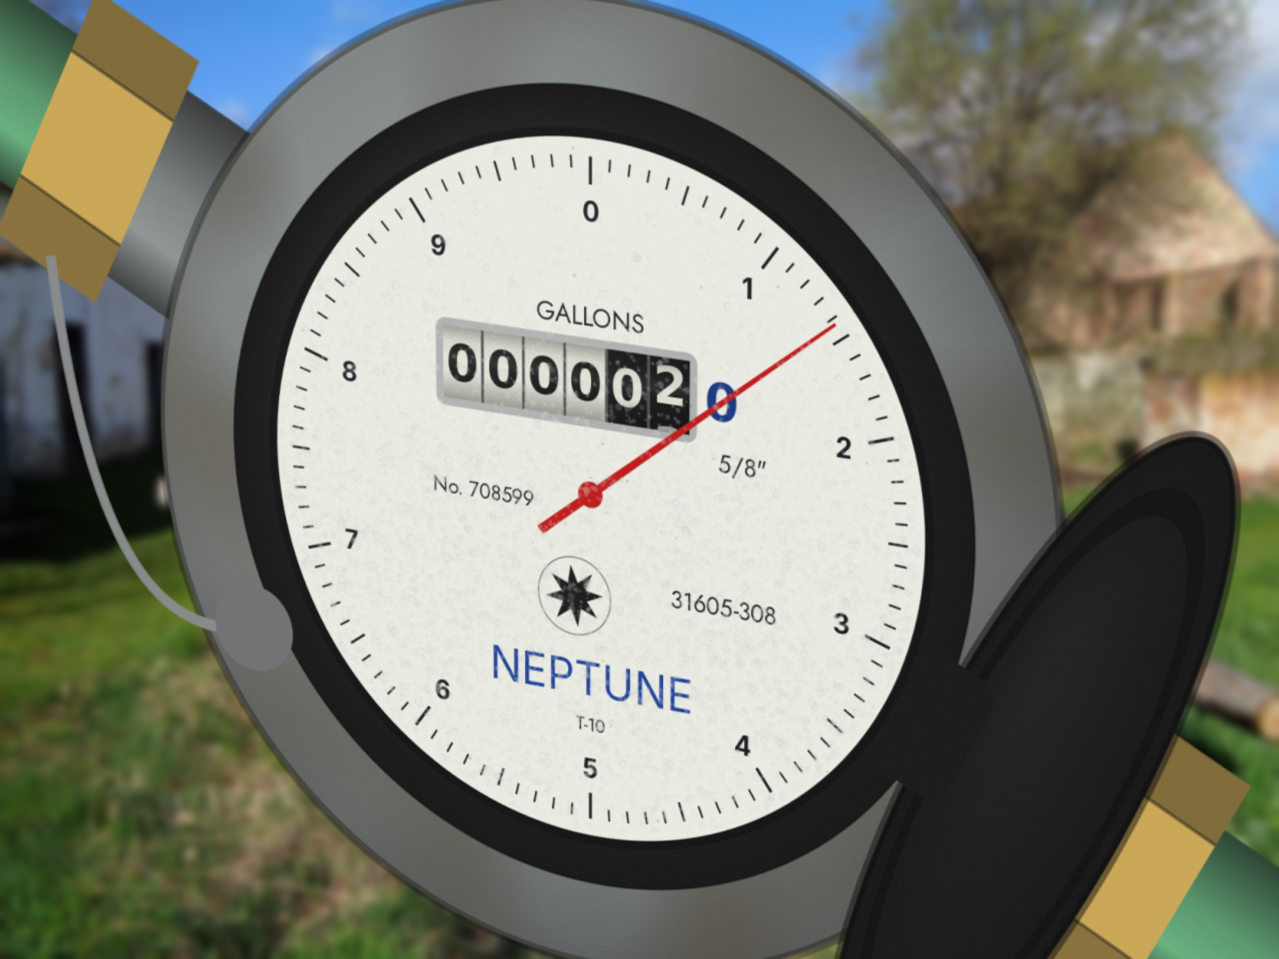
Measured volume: 21.4,gal
